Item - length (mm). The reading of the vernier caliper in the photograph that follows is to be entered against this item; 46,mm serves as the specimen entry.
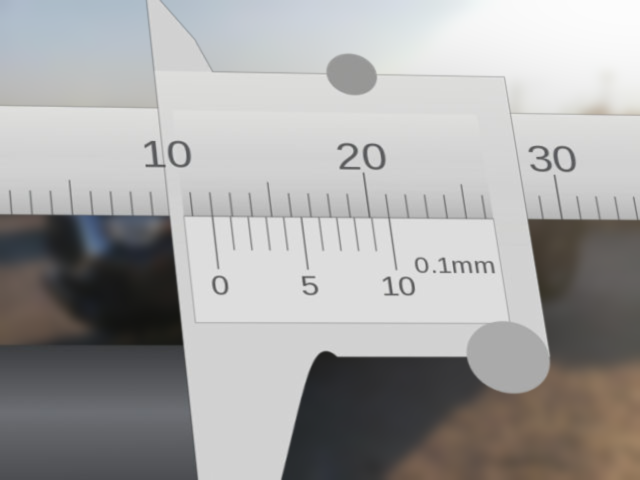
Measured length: 12.0,mm
